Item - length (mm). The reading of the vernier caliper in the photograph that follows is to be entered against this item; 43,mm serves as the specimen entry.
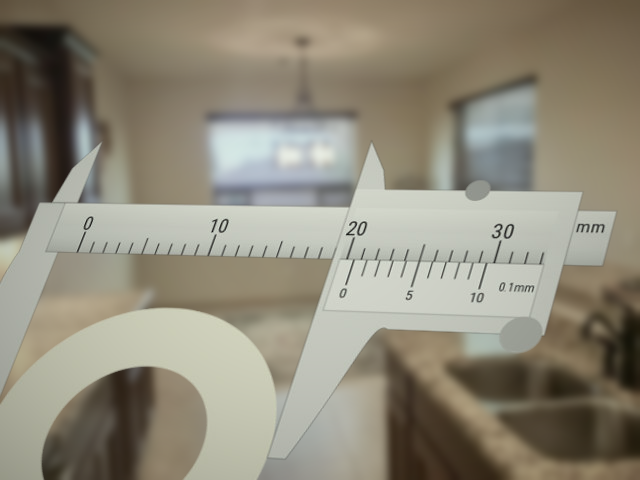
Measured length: 20.5,mm
